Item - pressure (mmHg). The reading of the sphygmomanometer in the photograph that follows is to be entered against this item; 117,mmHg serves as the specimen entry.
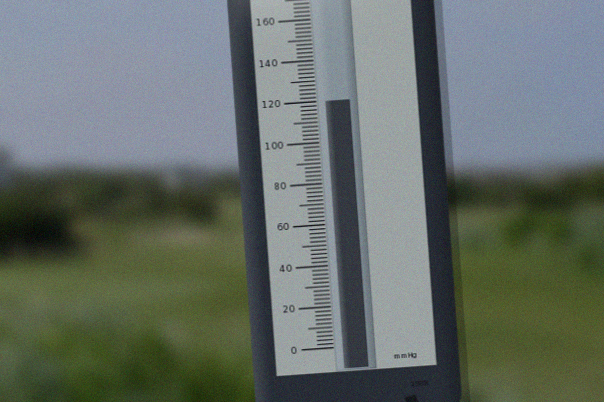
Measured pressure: 120,mmHg
